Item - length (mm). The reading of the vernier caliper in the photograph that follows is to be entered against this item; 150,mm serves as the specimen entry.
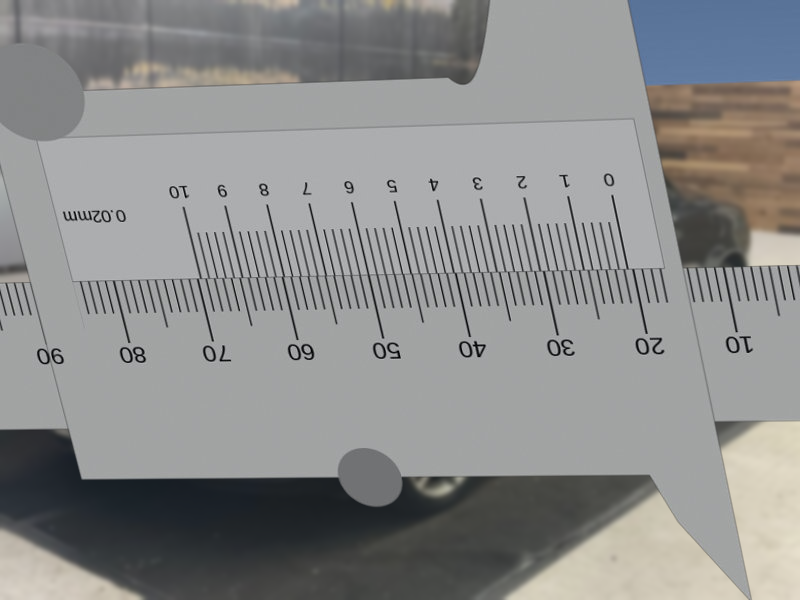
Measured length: 20.6,mm
